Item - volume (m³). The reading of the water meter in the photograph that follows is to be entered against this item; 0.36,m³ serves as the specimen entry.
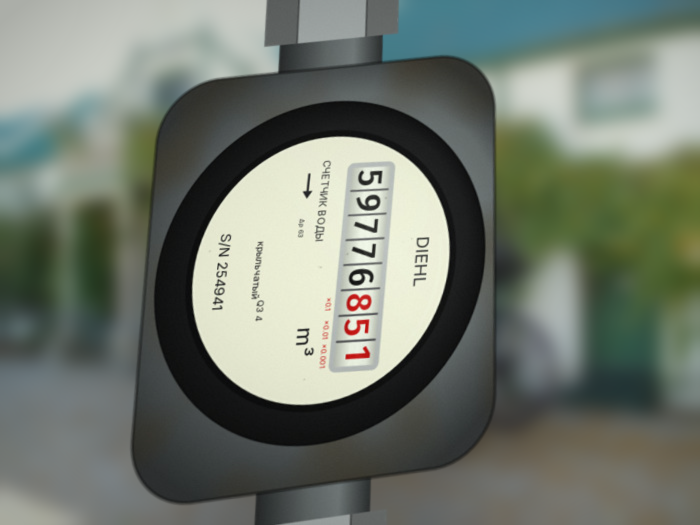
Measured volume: 59776.851,m³
